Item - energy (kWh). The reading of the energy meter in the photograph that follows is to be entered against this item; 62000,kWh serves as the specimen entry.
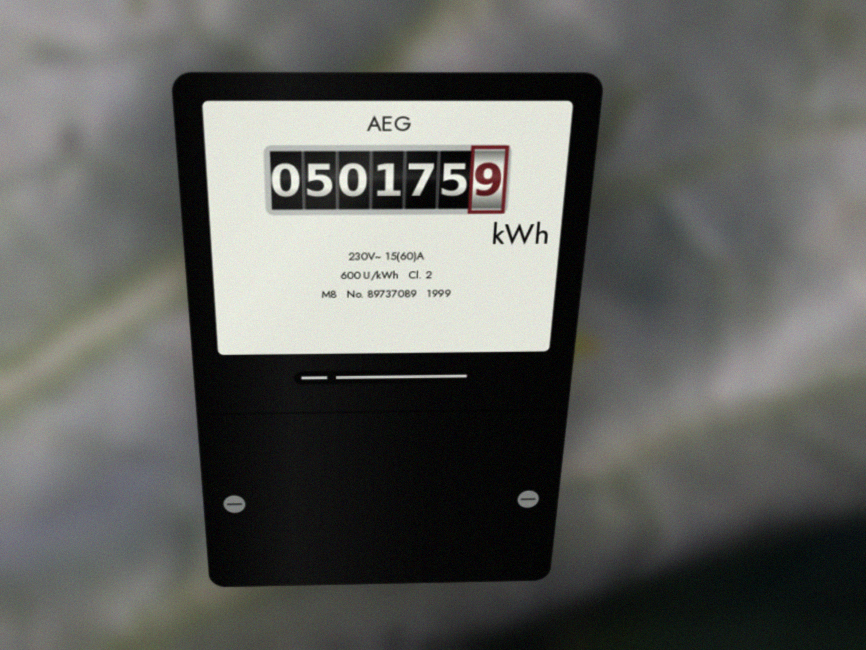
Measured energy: 50175.9,kWh
